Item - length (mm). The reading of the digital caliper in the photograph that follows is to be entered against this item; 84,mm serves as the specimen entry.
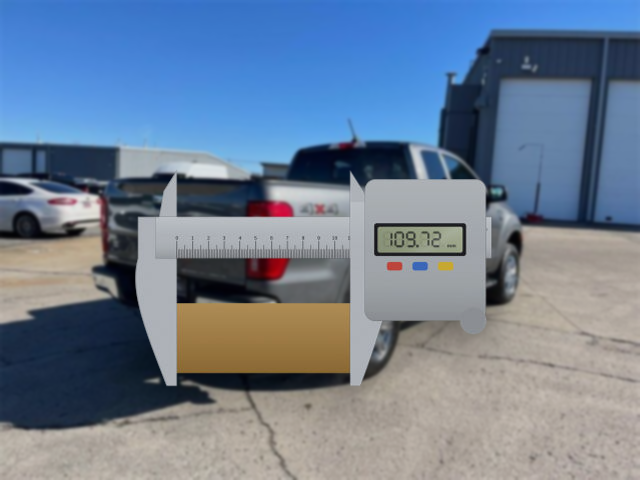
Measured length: 109.72,mm
